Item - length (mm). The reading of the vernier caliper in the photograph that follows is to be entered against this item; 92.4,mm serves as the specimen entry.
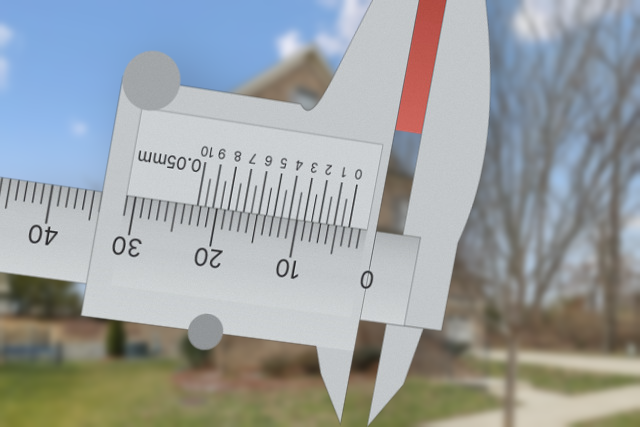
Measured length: 3.4,mm
